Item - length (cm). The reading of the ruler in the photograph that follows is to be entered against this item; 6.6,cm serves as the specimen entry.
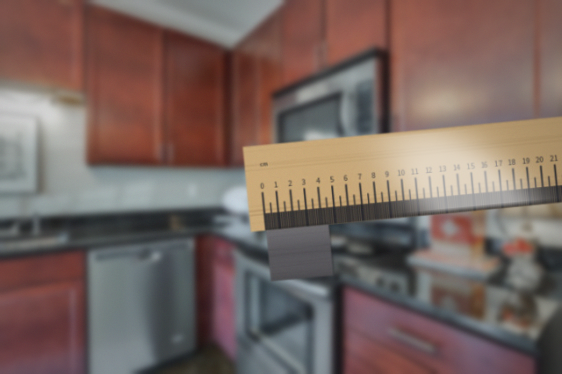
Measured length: 4.5,cm
